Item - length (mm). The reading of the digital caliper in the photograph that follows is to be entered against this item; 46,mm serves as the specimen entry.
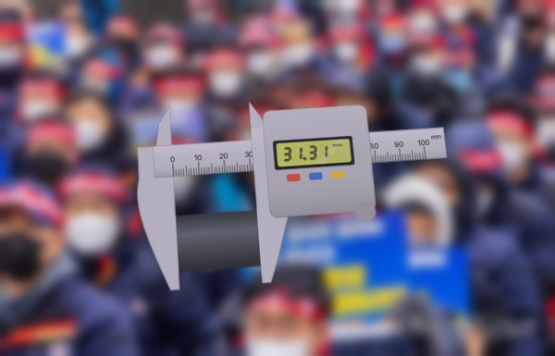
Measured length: 31.31,mm
